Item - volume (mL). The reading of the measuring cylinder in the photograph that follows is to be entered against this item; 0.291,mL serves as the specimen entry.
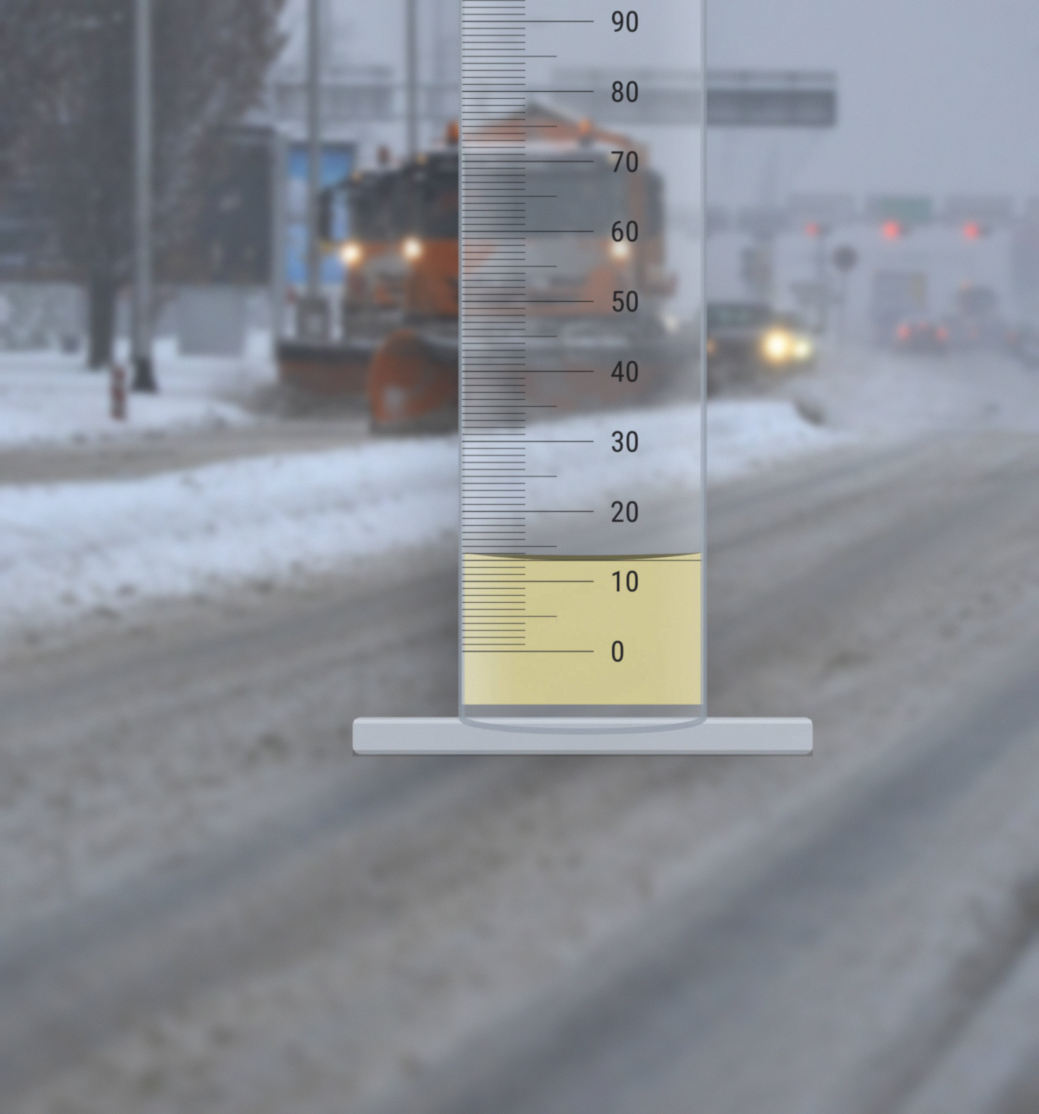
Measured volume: 13,mL
